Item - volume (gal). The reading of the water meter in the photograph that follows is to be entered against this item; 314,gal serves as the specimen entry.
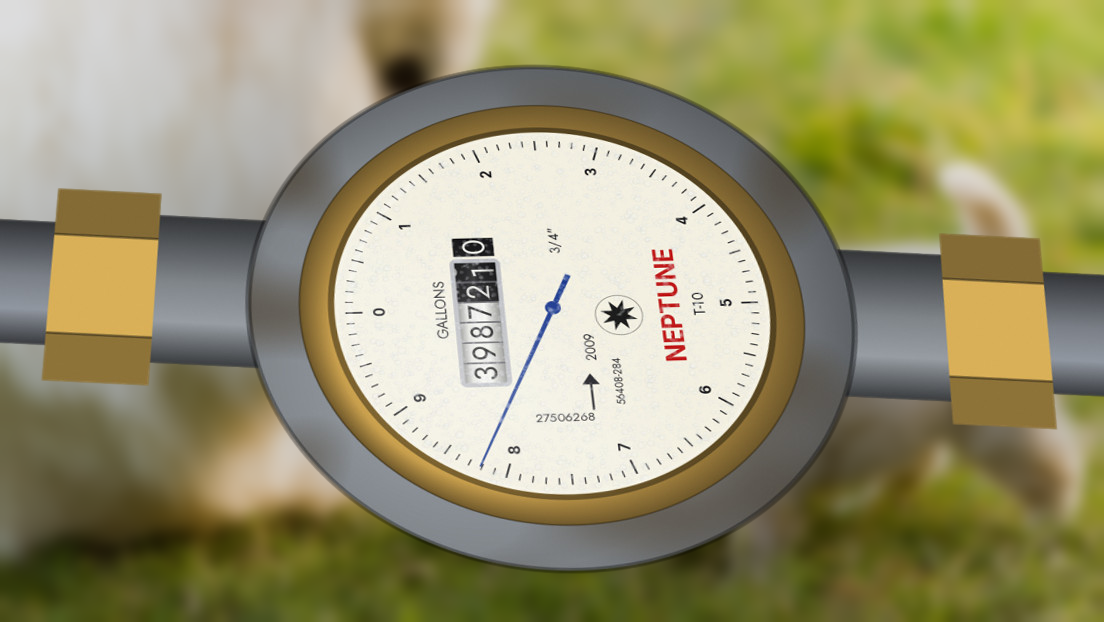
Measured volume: 3987208.2,gal
